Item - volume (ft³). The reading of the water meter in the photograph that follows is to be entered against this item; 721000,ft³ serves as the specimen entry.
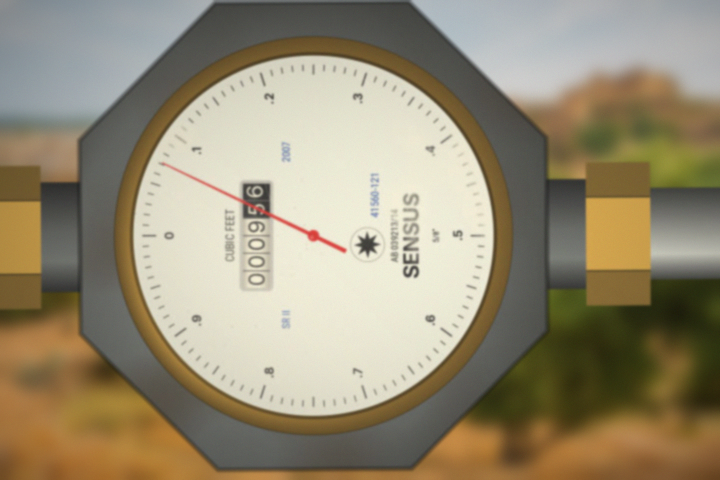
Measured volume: 956.07,ft³
